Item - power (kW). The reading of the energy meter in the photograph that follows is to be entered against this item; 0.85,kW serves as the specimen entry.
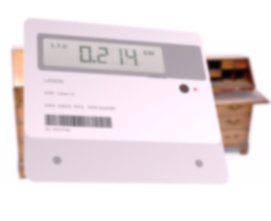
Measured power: 0.214,kW
